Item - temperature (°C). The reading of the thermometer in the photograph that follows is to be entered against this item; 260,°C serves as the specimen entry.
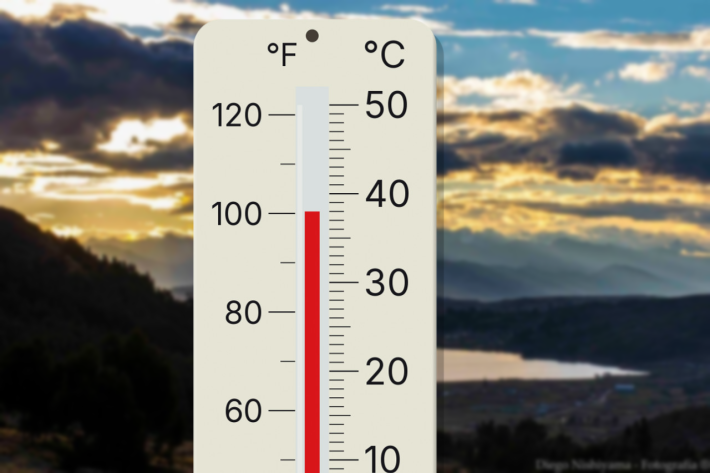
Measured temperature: 38,°C
